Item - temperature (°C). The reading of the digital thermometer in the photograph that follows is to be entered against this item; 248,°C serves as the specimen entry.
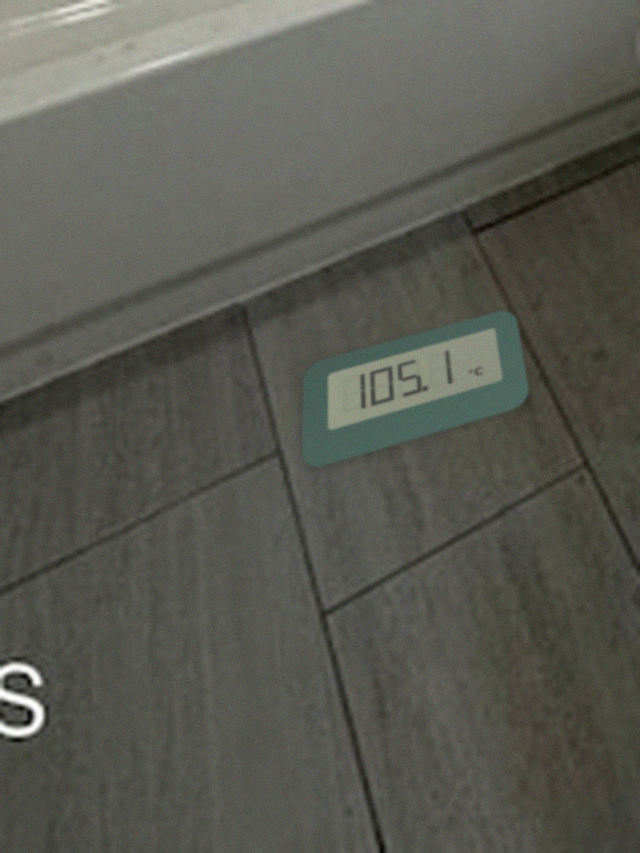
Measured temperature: 105.1,°C
